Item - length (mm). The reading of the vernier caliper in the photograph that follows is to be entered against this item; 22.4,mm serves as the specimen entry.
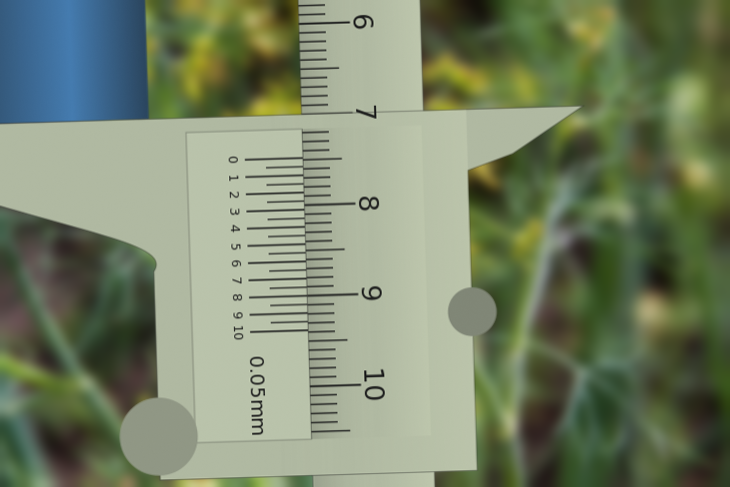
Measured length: 74.8,mm
